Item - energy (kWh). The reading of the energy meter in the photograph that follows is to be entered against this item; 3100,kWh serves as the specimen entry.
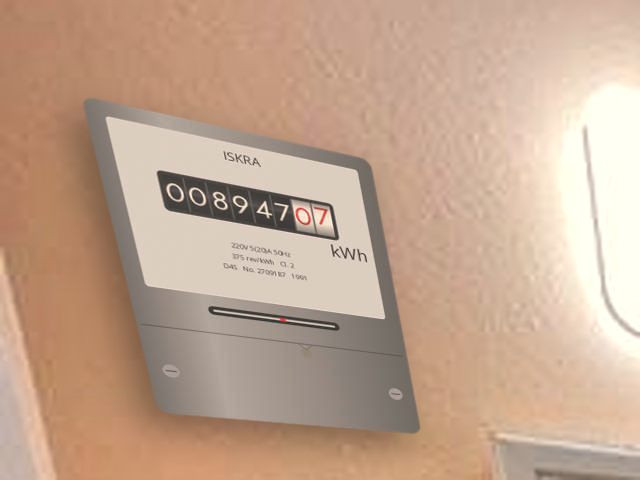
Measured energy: 8947.07,kWh
